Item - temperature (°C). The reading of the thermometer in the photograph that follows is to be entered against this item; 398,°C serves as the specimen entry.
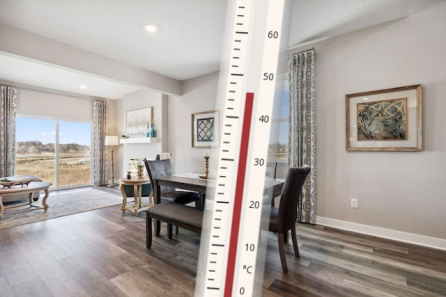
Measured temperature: 46,°C
